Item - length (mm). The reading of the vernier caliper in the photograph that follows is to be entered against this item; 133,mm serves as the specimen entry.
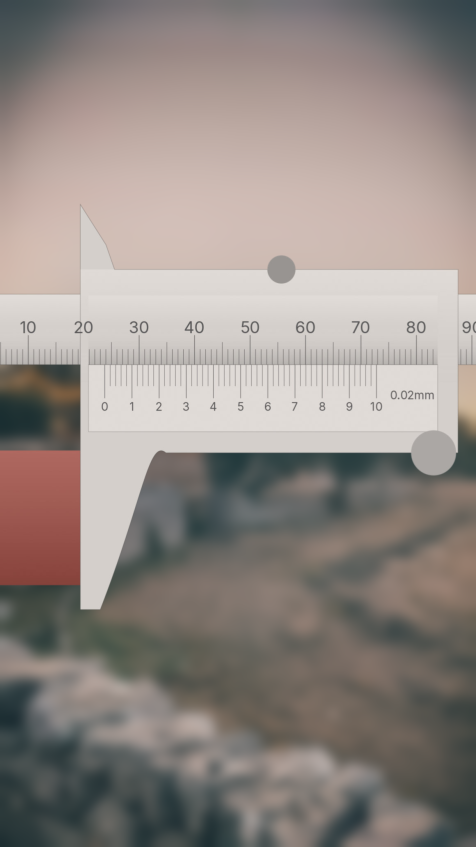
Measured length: 23.8,mm
